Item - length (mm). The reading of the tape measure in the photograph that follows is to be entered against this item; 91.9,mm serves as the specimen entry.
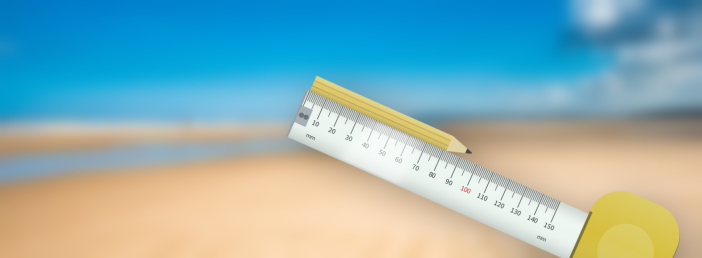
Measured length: 95,mm
